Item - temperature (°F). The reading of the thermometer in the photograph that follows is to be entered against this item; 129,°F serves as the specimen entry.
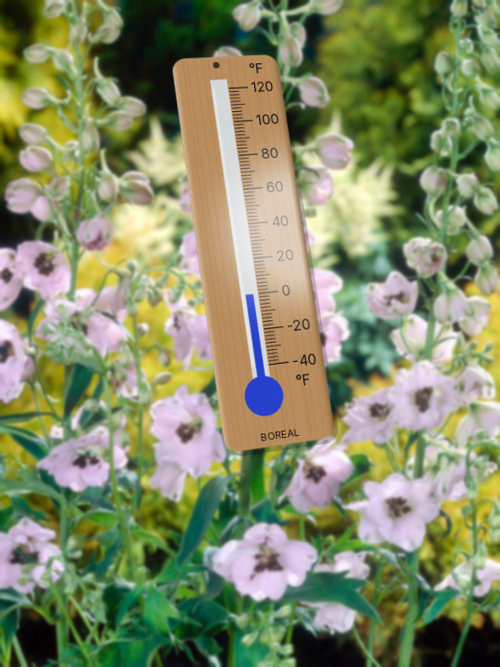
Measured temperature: 0,°F
